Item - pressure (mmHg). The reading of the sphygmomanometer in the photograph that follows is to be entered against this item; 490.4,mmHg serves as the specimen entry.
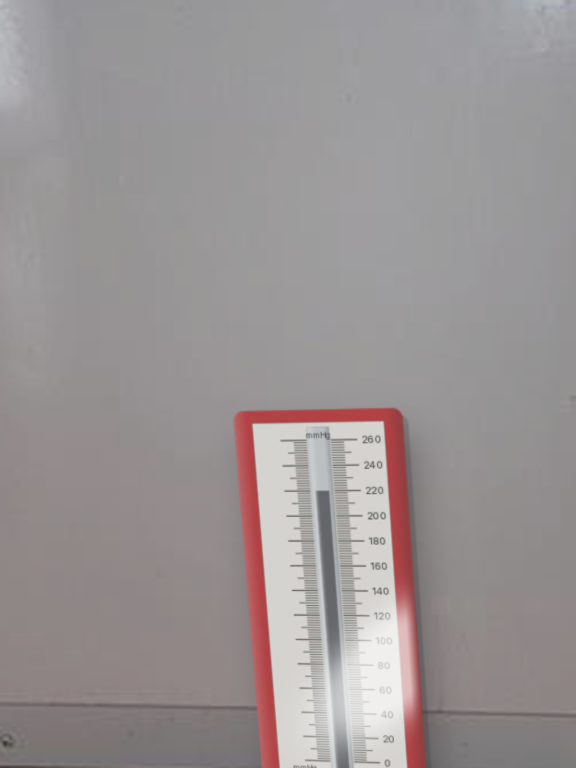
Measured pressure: 220,mmHg
